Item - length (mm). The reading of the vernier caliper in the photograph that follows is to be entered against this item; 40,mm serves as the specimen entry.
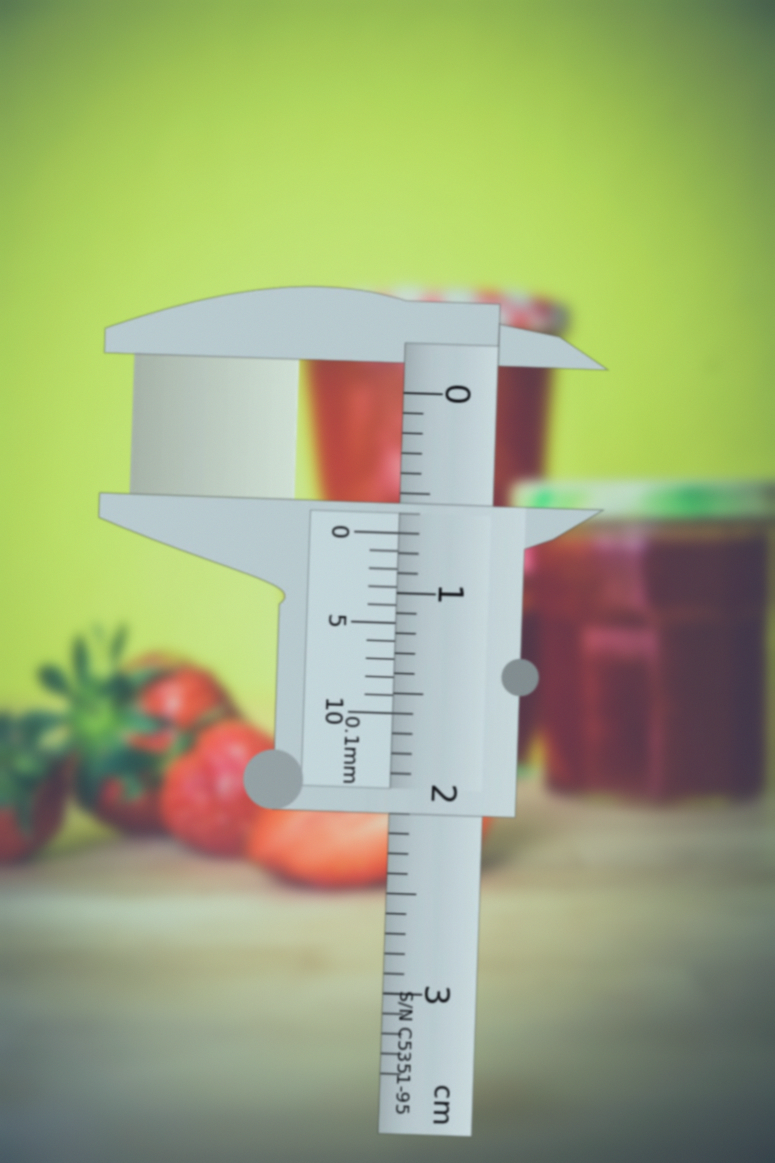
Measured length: 7.0,mm
